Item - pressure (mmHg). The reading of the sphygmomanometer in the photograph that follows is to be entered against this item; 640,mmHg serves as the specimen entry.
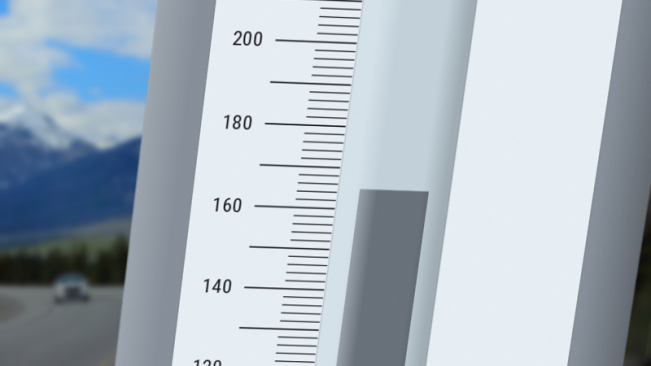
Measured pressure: 165,mmHg
